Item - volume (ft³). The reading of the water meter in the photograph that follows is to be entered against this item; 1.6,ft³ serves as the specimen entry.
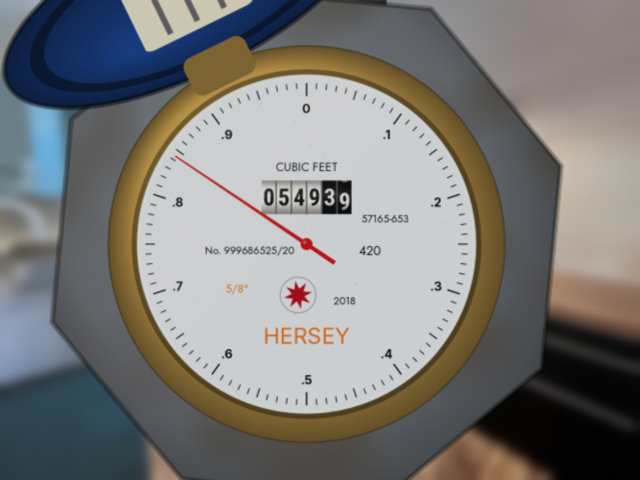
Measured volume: 54938.84,ft³
